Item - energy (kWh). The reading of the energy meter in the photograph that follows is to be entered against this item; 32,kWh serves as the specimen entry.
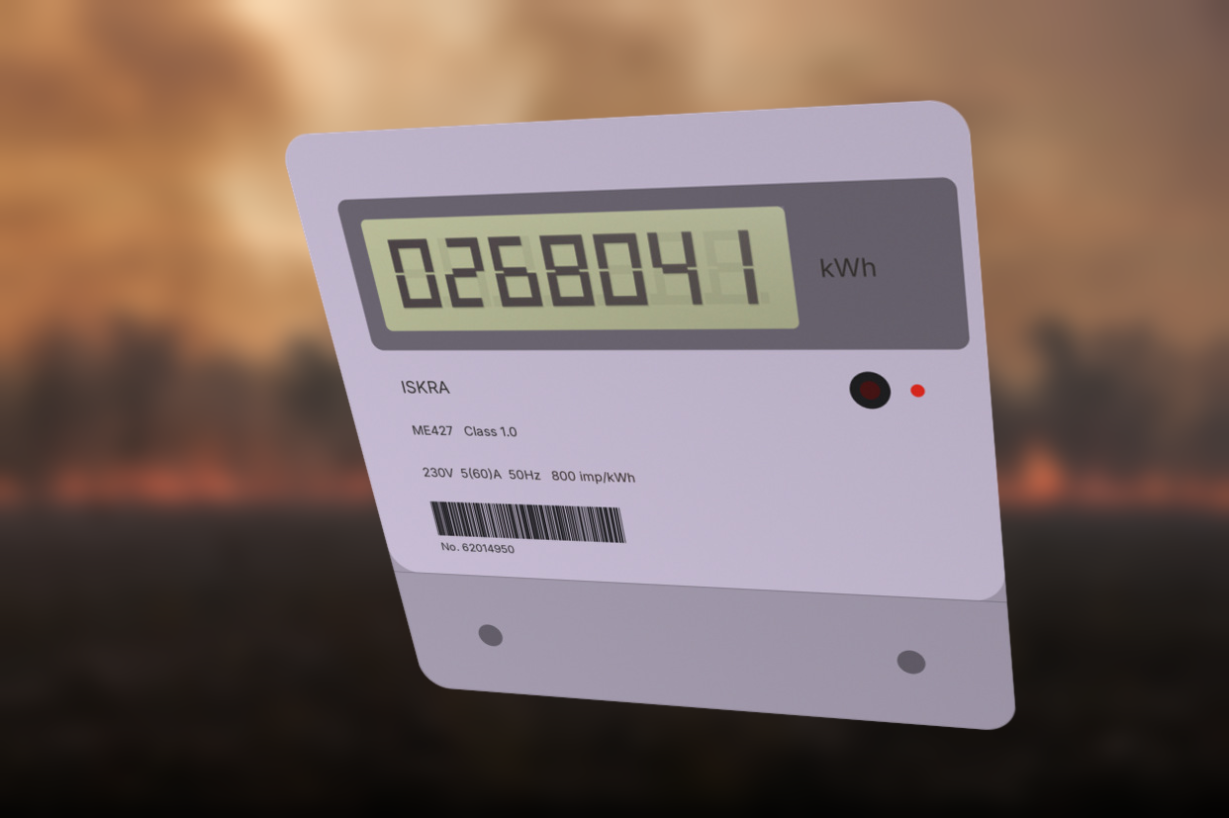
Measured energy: 268041,kWh
